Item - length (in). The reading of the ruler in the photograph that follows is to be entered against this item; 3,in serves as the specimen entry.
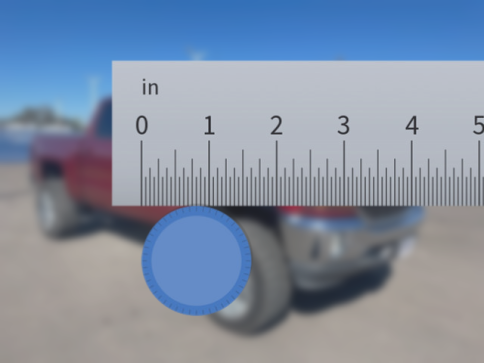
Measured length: 1.625,in
